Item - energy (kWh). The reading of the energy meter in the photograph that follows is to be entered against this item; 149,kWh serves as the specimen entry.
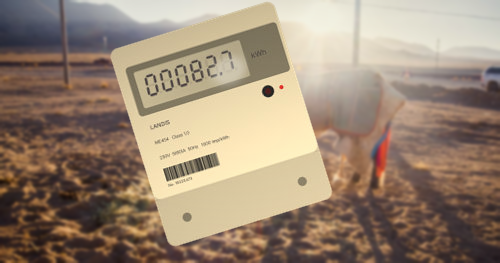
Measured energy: 82.7,kWh
